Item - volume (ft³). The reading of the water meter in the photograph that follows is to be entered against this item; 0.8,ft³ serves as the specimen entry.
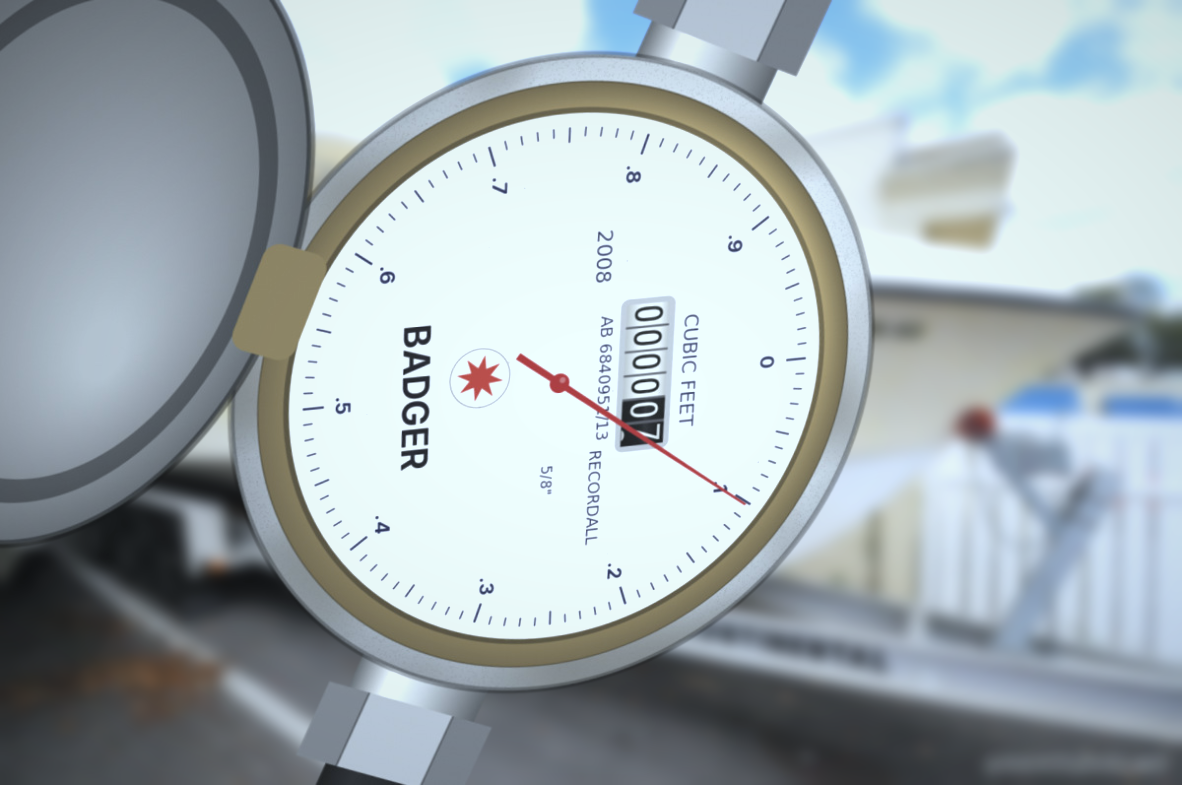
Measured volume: 7.10,ft³
